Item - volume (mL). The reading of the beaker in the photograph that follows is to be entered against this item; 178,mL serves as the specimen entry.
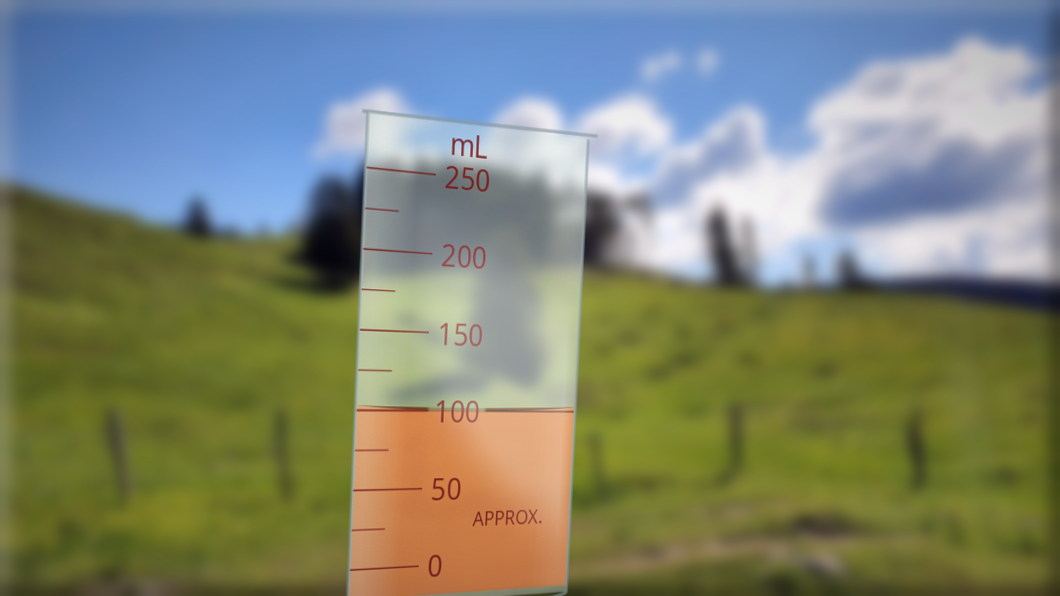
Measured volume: 100,mL
